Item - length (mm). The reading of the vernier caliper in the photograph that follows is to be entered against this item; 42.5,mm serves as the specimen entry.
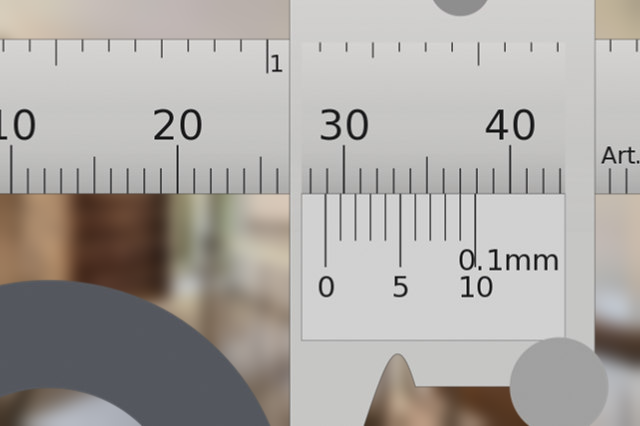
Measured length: 28.9,mm
